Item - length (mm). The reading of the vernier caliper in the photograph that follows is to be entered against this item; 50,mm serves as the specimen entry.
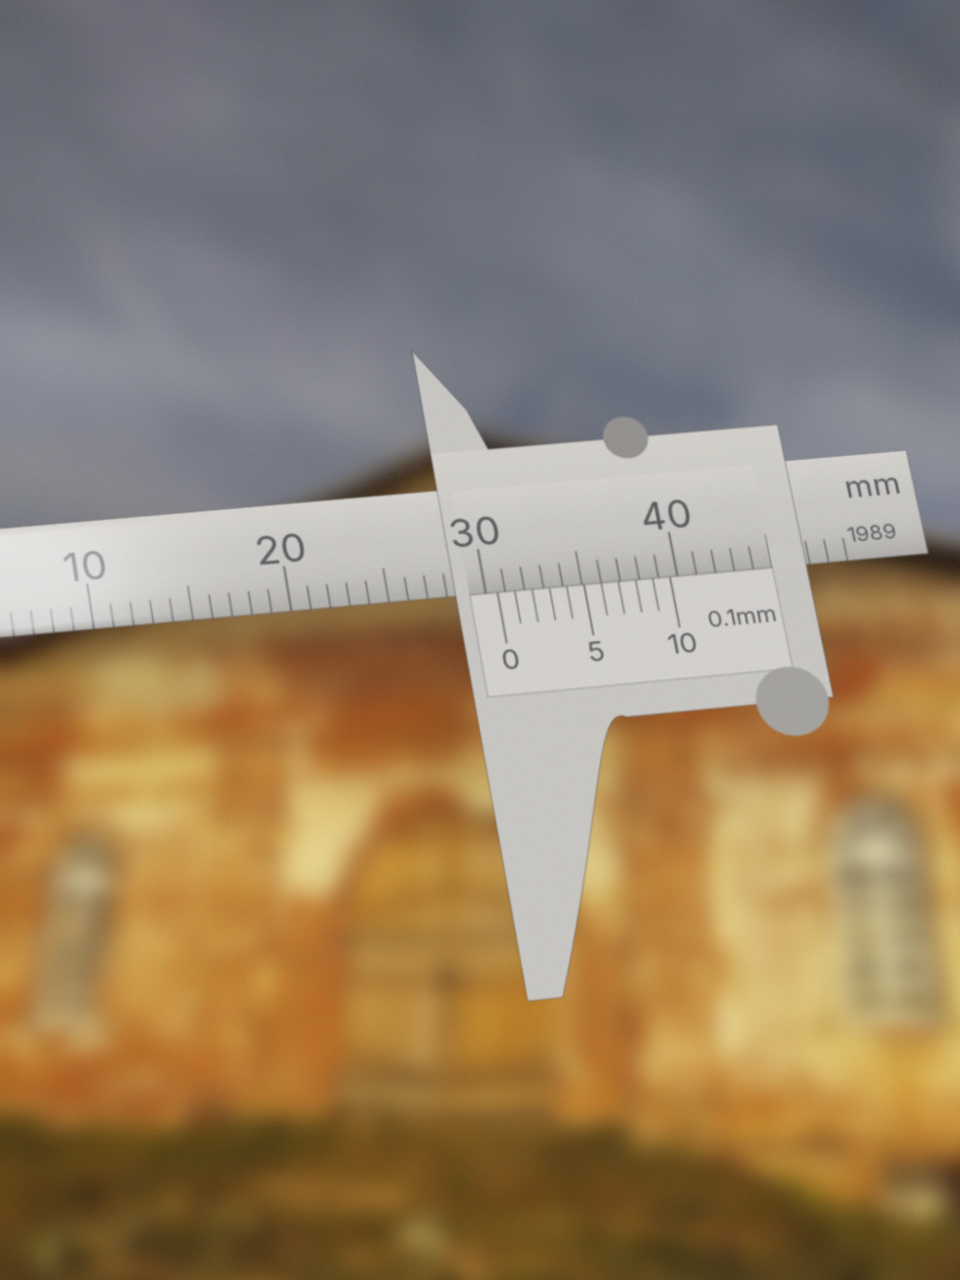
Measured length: 30.6,mm
